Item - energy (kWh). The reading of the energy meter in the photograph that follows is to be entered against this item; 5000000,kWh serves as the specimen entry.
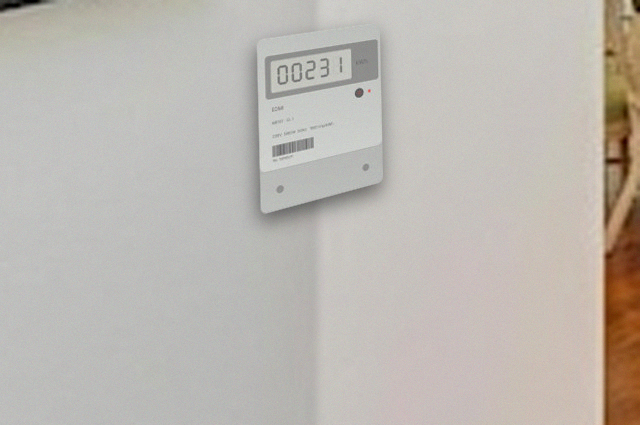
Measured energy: 231,kWh
